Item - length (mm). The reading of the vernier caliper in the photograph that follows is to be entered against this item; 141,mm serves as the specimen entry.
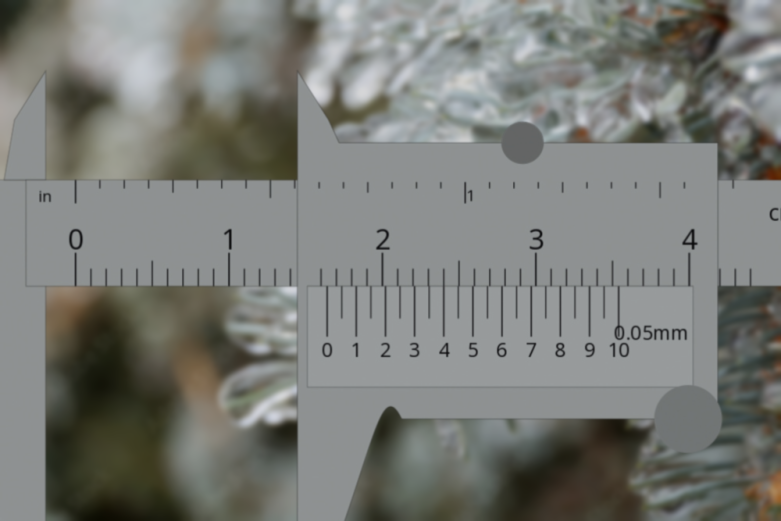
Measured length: 16.4,mm
